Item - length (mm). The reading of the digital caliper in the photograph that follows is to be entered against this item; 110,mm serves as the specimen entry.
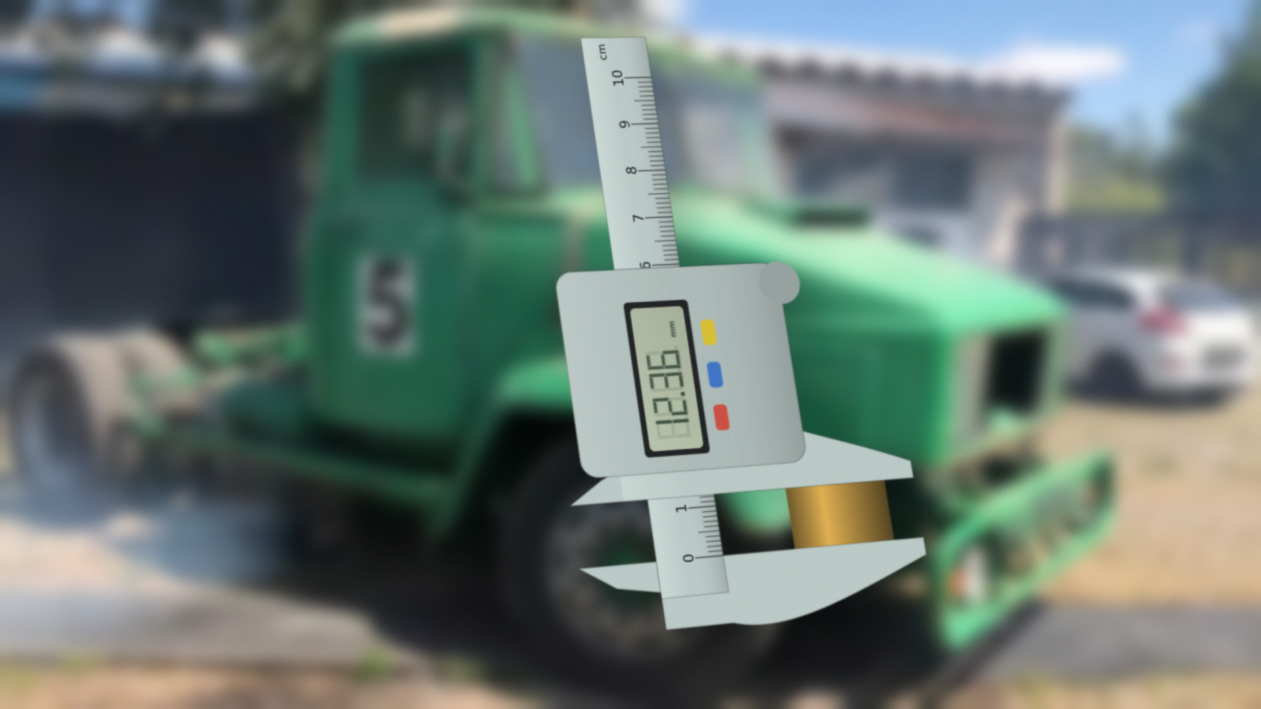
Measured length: 12.36,mm
